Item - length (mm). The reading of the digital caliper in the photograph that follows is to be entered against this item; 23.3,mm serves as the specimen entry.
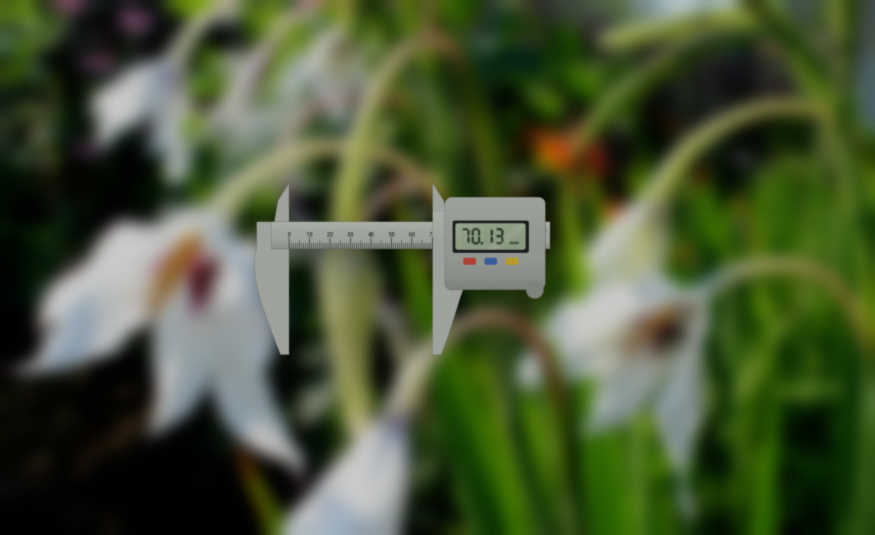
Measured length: 70.13,mm
